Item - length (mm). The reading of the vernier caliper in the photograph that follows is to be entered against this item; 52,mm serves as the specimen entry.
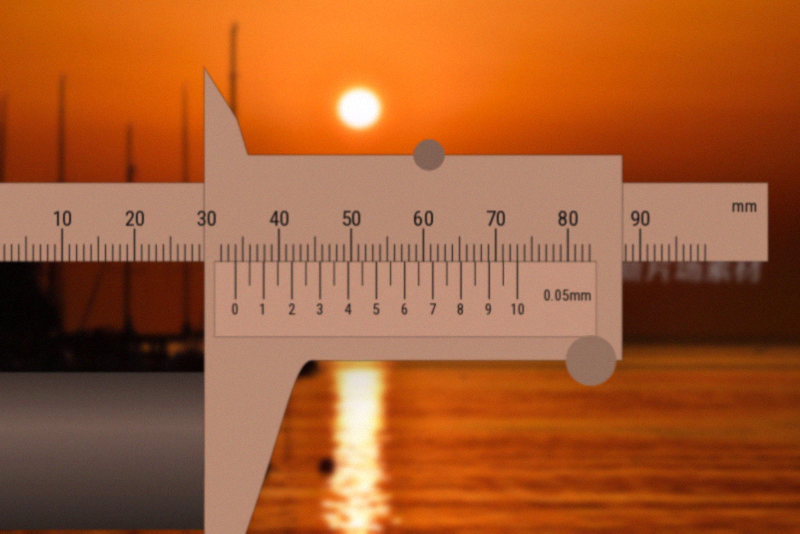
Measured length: 34.0,mm
